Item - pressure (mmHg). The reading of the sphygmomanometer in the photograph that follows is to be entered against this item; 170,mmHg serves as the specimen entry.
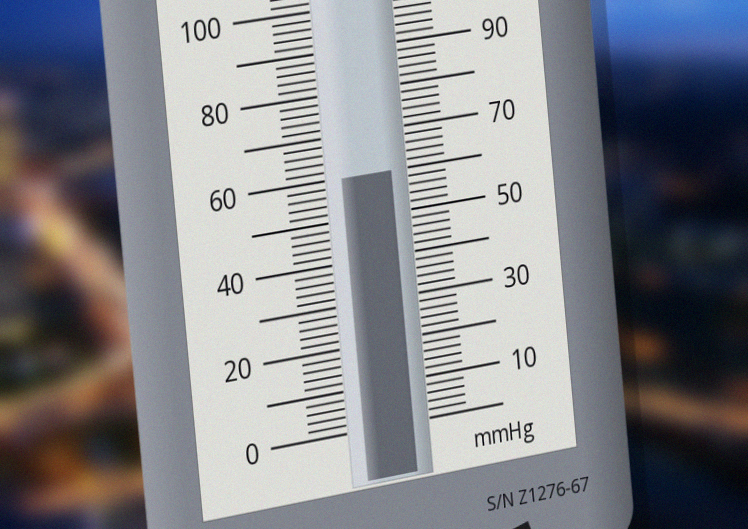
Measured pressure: 60,mmHg
